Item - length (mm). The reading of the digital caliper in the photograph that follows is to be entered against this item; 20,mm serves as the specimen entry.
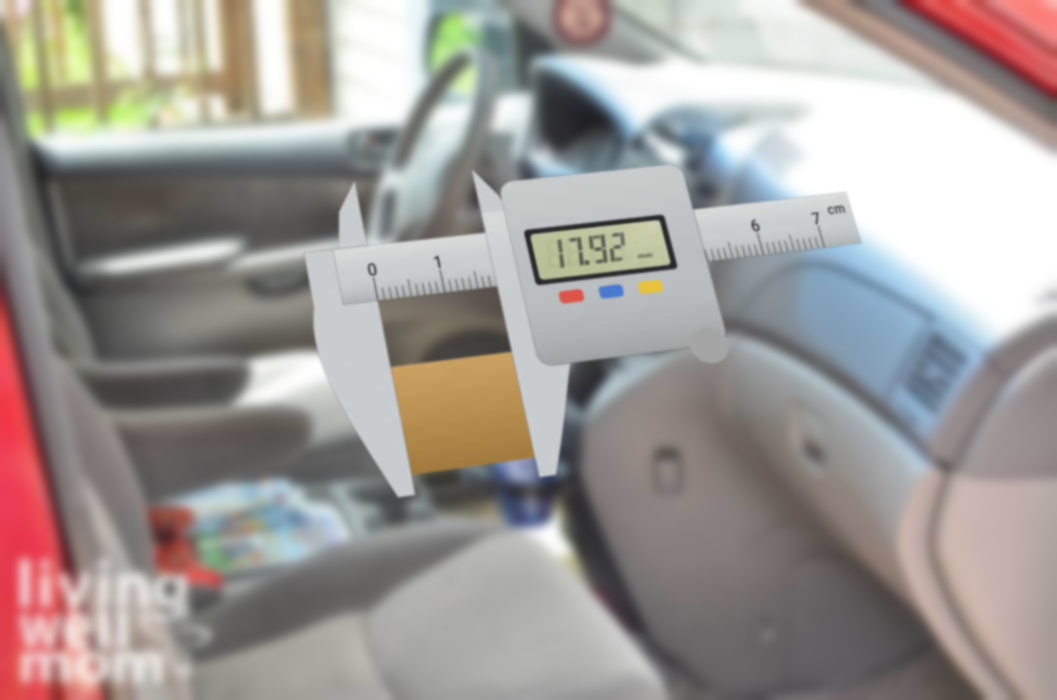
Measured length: 17.92,mm
